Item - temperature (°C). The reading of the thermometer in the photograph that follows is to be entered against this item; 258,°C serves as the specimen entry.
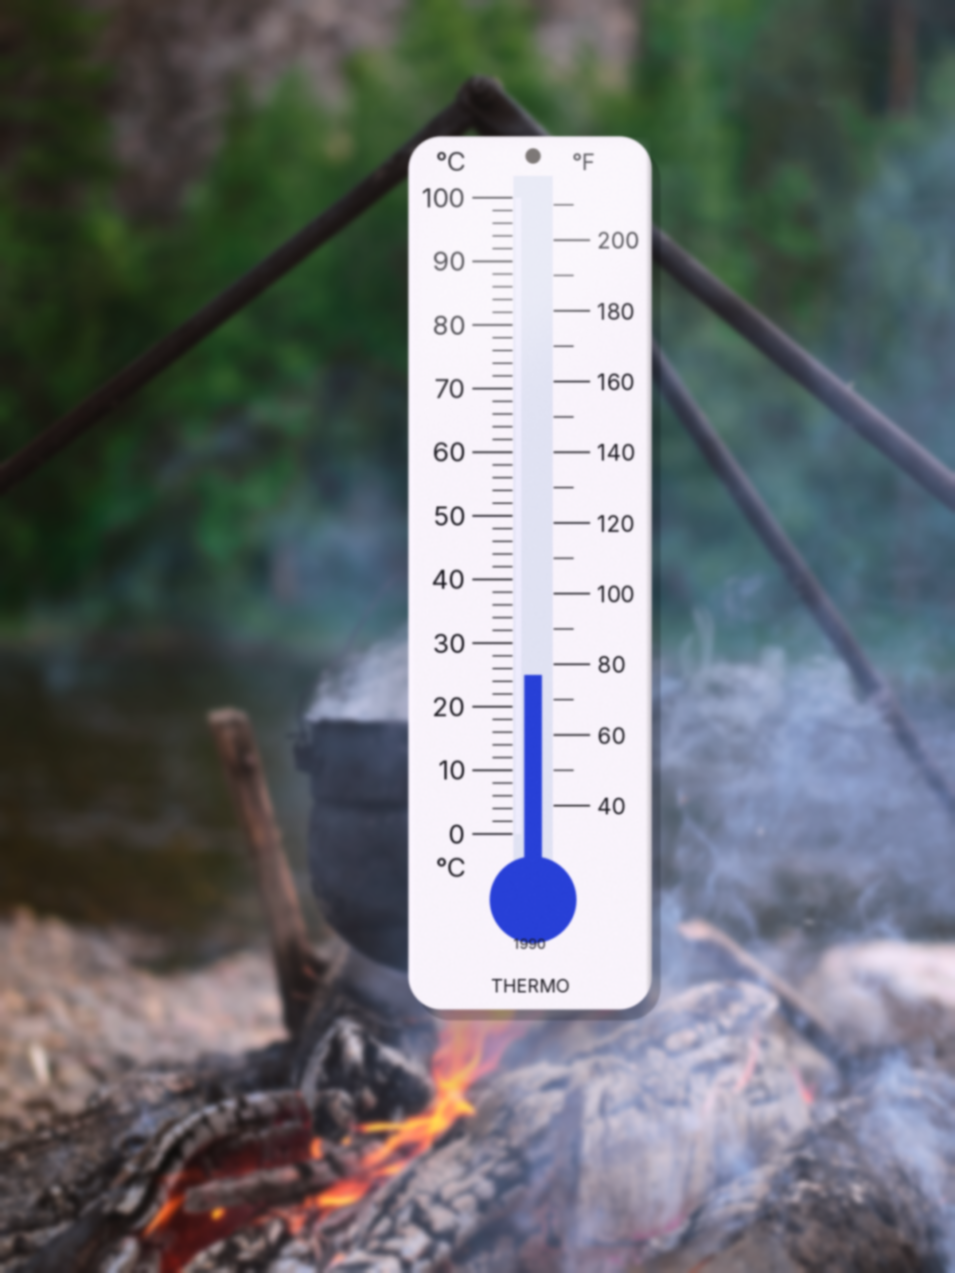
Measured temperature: 25,°C
